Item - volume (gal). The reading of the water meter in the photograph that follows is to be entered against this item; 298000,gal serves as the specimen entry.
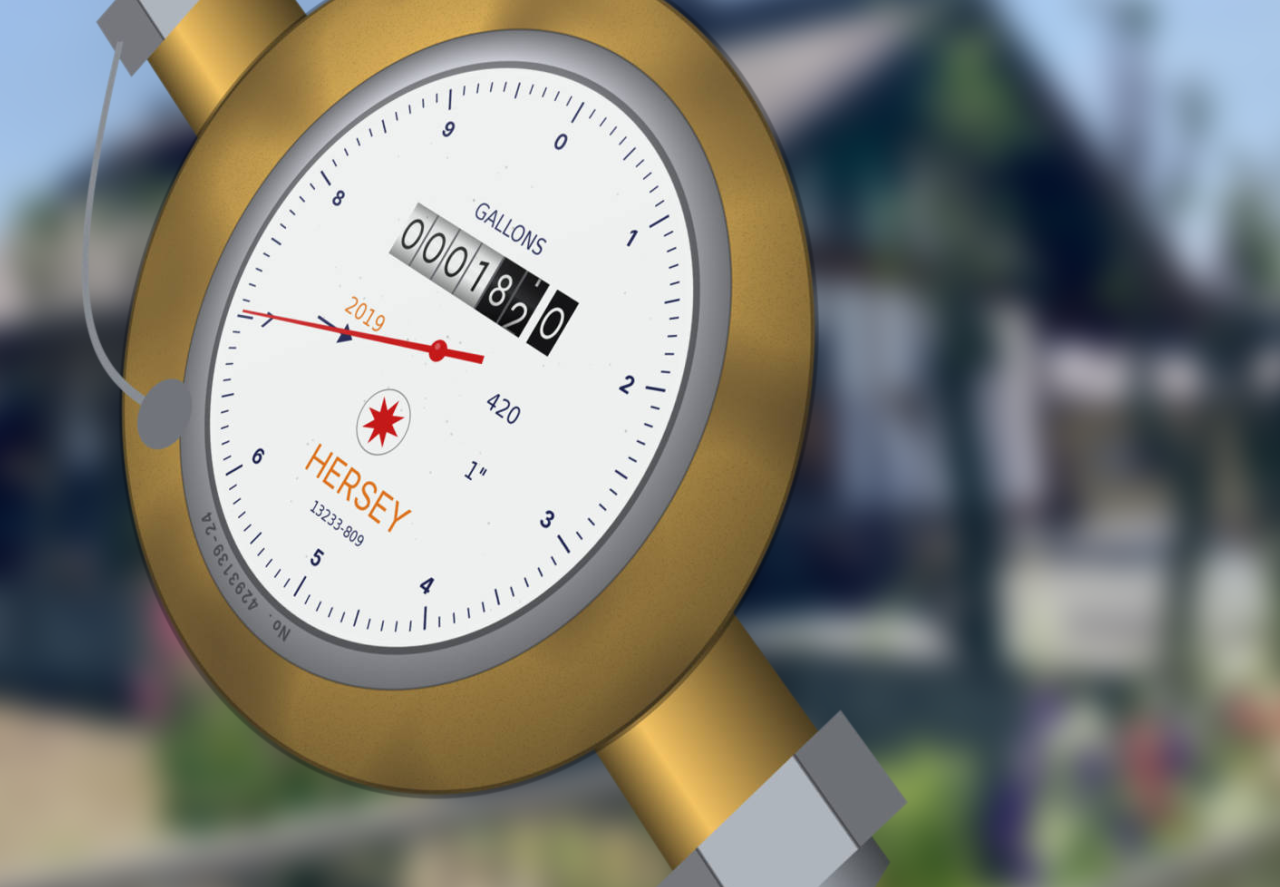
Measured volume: 1817.0,gal
